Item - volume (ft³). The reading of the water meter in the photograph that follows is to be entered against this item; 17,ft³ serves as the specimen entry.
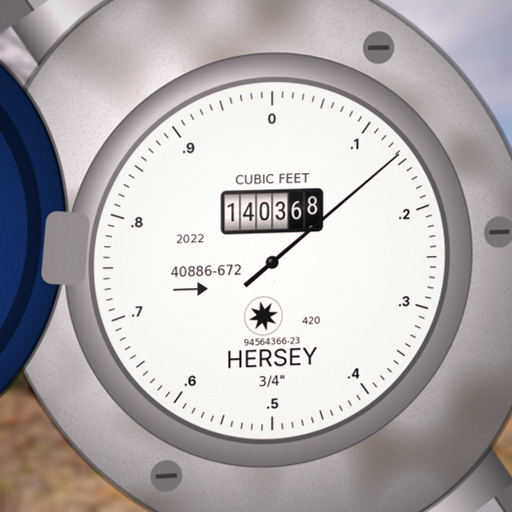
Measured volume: 140368.14,ft³
